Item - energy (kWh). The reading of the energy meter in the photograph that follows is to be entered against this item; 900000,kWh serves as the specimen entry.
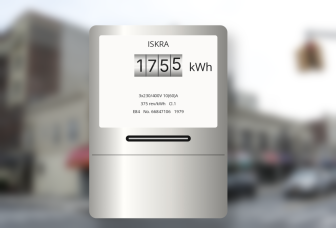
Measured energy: 1755,kWh
